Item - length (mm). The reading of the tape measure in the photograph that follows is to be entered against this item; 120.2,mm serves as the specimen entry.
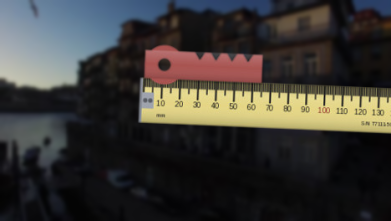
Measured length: 65,mm
